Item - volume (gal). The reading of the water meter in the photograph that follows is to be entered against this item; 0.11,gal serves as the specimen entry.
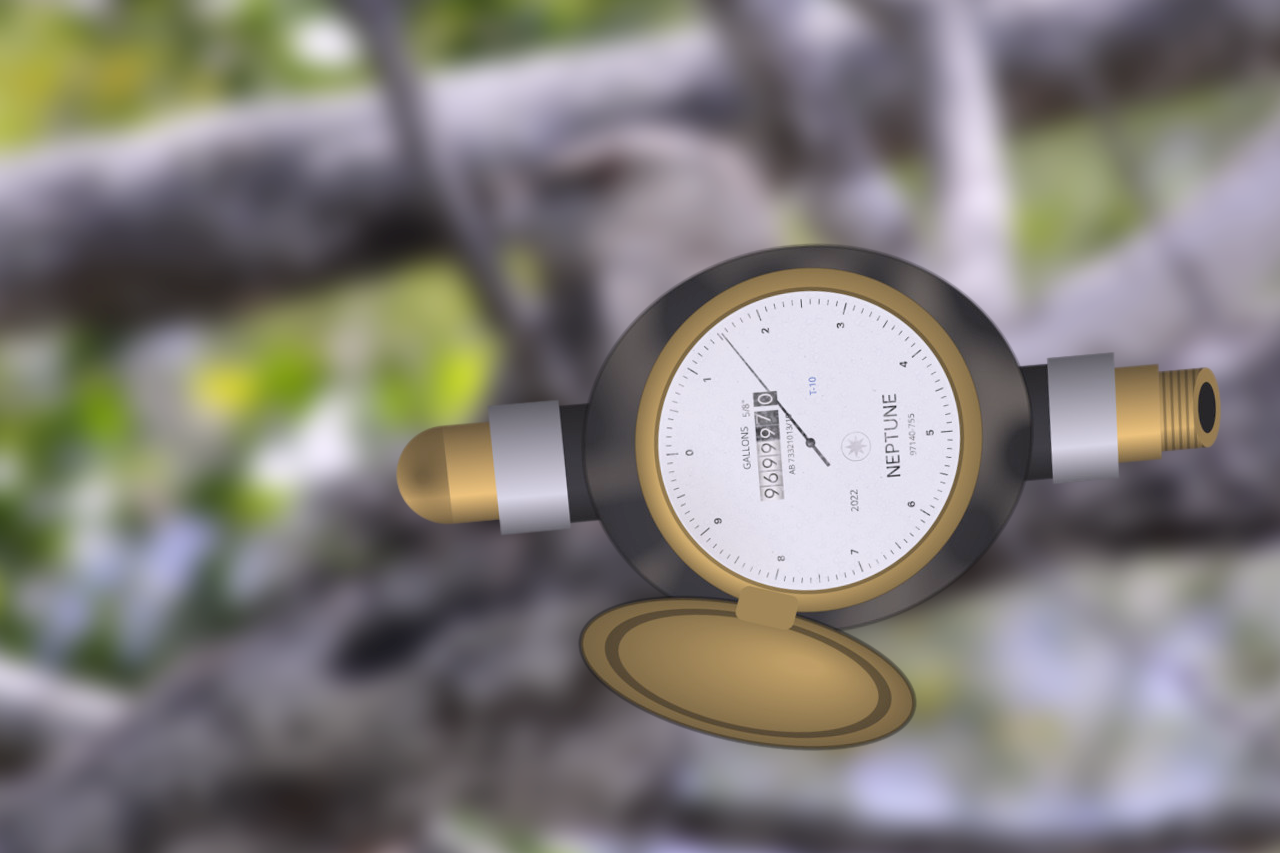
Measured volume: 9699971.5,gal
